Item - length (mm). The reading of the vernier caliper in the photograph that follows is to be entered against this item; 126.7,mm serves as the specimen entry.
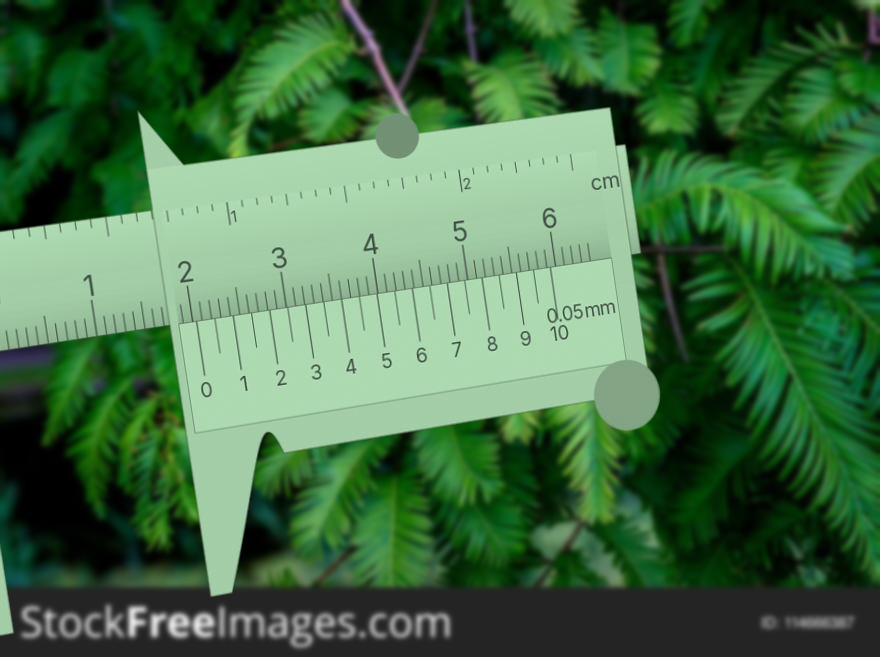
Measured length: 20.4,mm
